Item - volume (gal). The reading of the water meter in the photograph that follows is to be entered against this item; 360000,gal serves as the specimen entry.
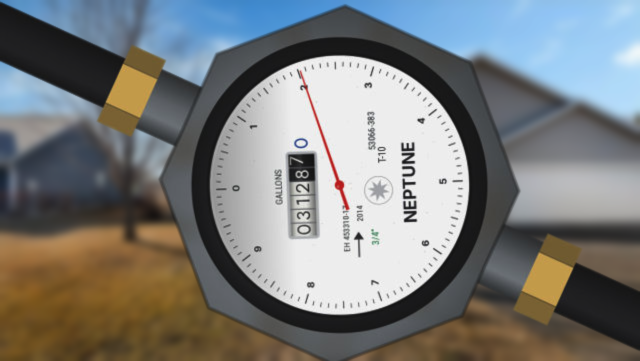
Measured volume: 312872.0,gal
